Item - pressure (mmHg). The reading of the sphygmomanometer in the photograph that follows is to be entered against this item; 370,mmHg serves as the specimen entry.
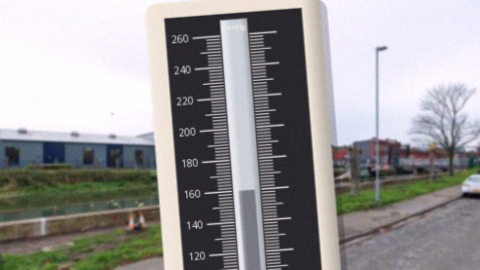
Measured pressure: 160,mmHg
